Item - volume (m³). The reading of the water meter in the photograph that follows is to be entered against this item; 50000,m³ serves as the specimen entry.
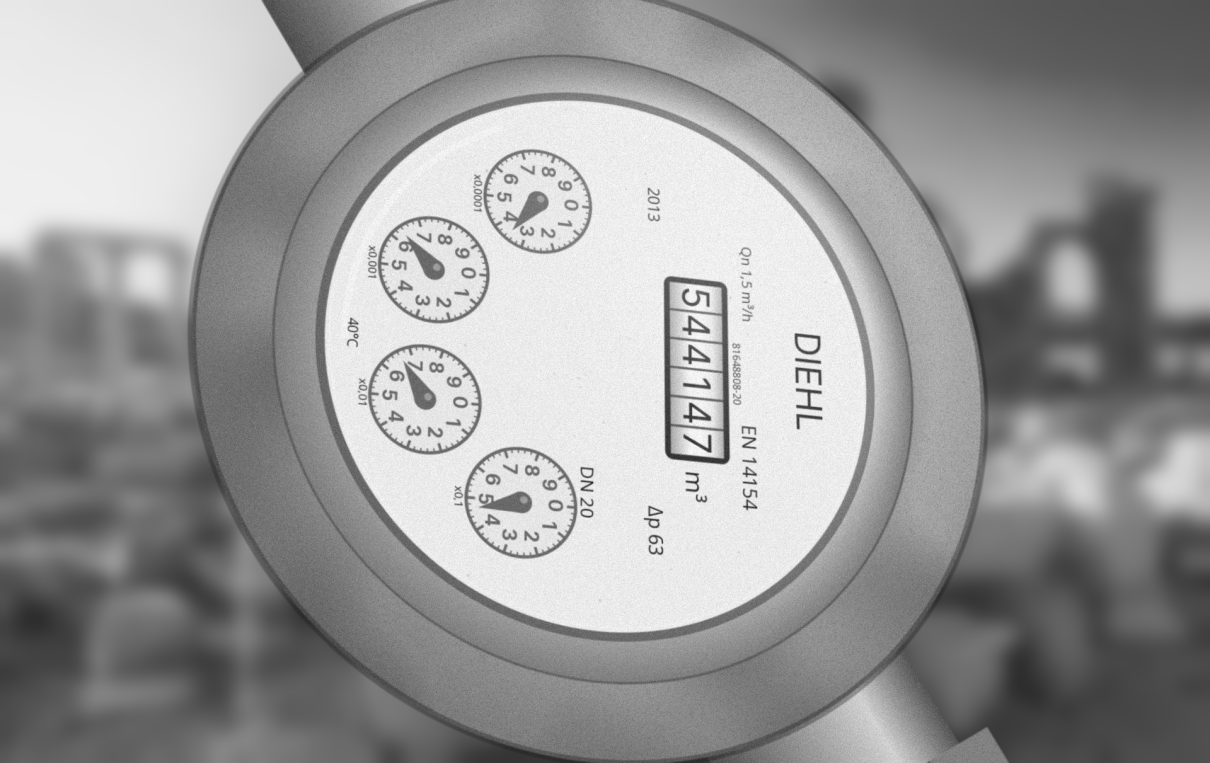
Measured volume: 544147.4663,m³
